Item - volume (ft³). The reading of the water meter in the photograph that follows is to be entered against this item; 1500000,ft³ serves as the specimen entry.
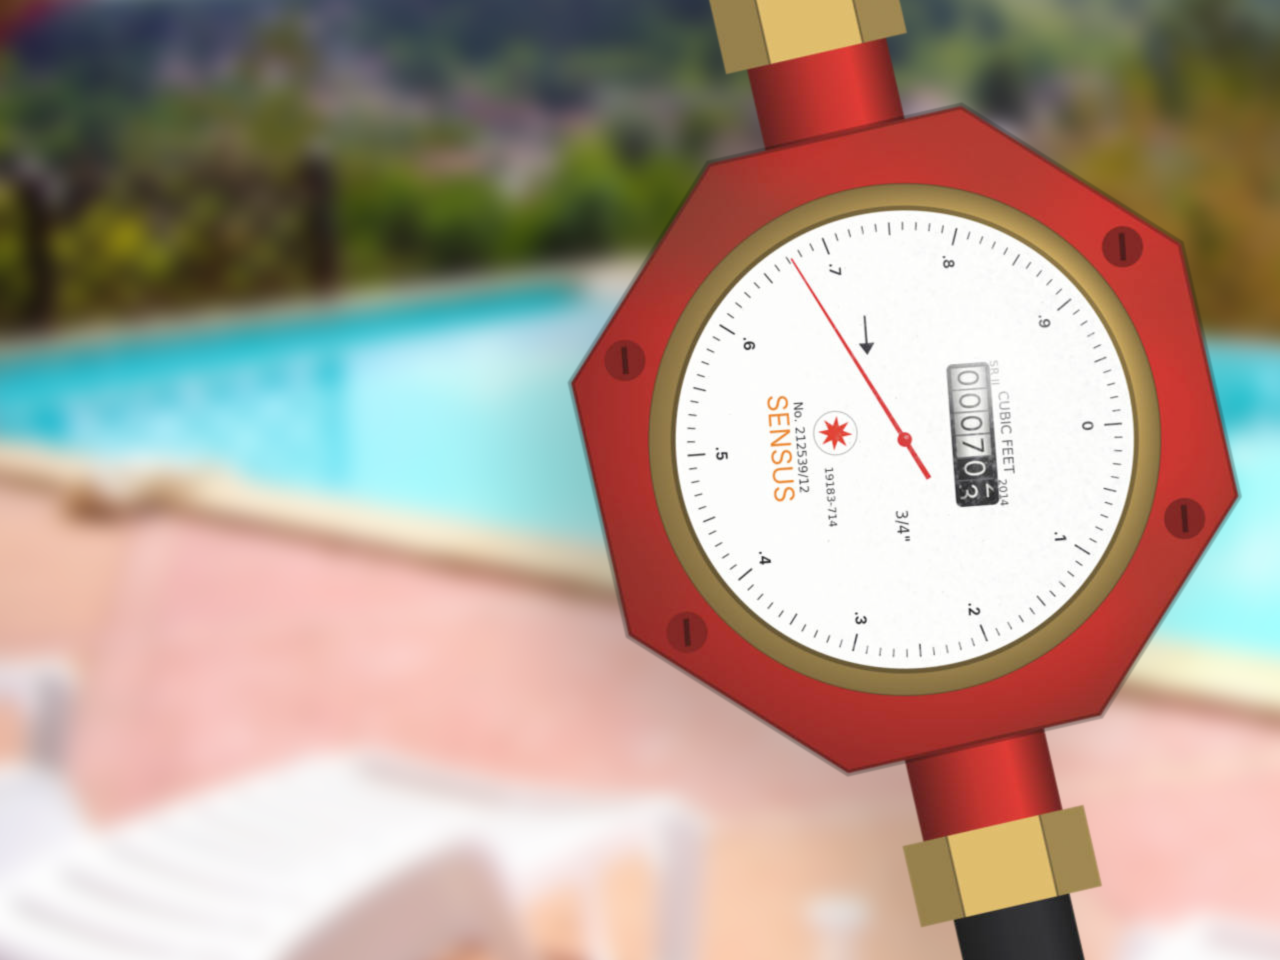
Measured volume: 702.67,ft³
